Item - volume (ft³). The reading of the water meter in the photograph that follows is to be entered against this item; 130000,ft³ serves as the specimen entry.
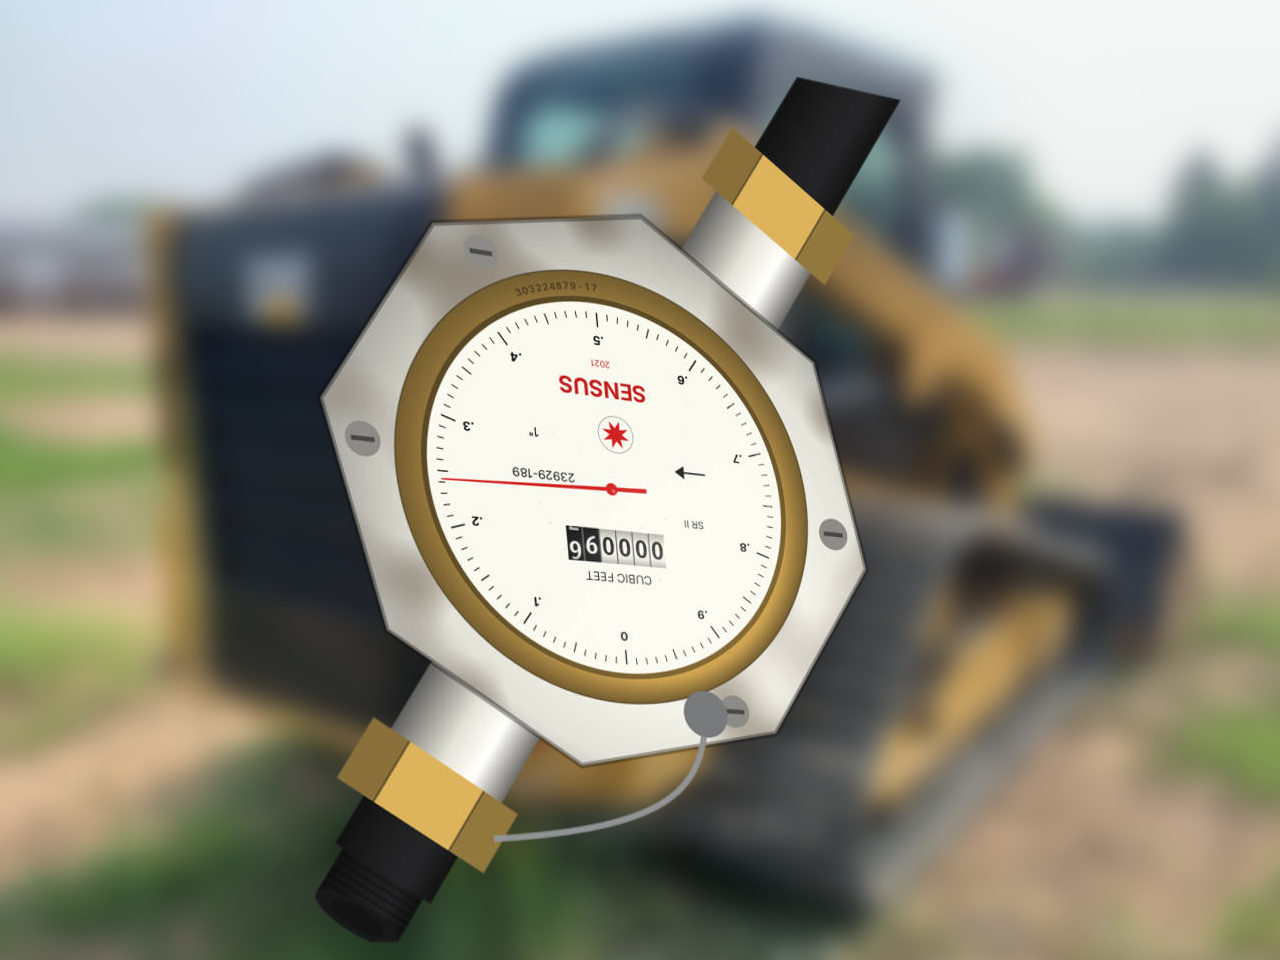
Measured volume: 96.24,ft³
